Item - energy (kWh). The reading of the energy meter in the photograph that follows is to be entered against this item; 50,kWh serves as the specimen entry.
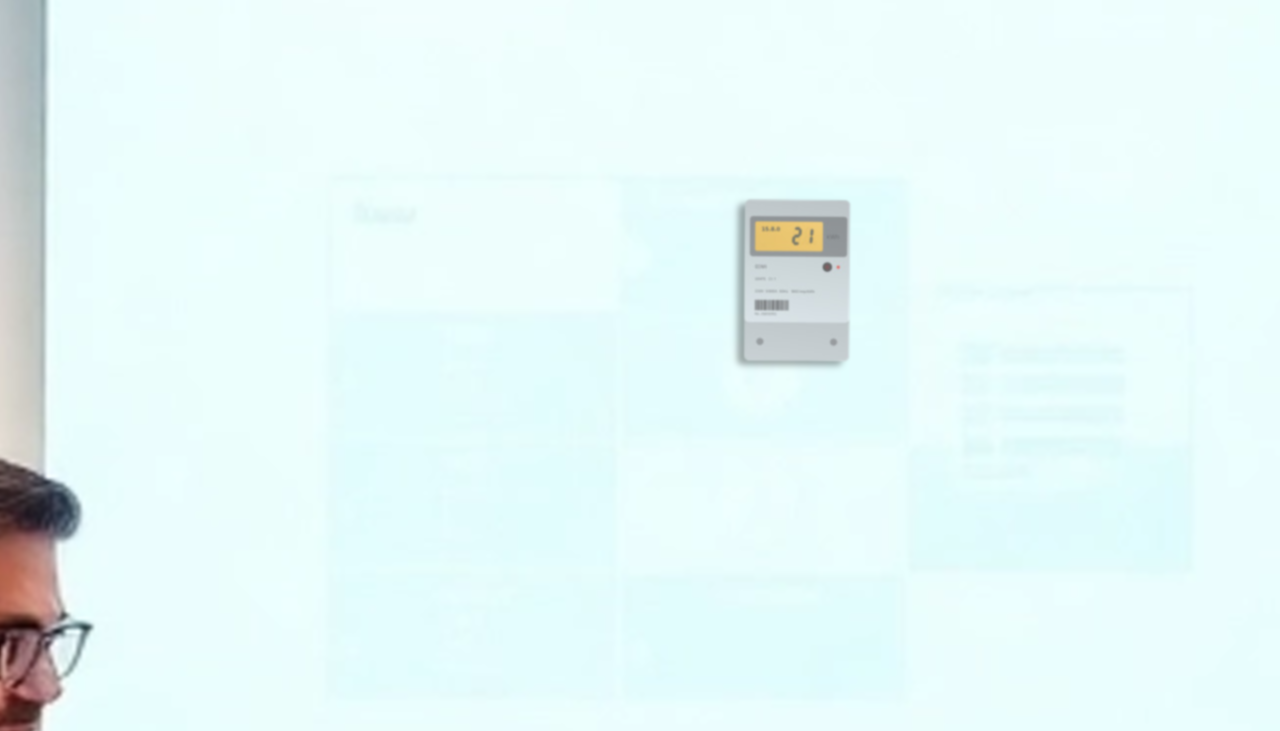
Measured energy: 21,kWh
